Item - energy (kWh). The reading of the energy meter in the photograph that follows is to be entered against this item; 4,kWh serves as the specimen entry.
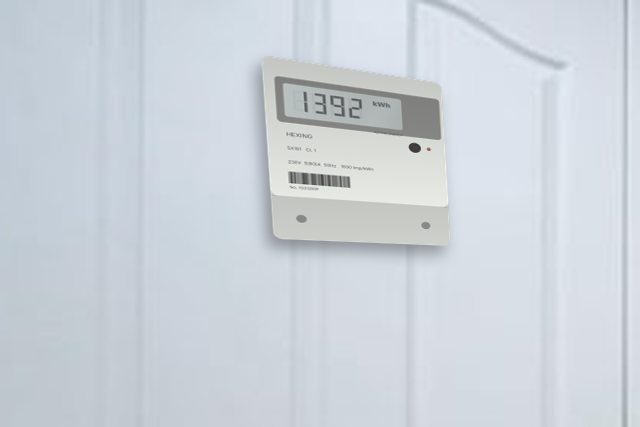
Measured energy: 1392,kWh
